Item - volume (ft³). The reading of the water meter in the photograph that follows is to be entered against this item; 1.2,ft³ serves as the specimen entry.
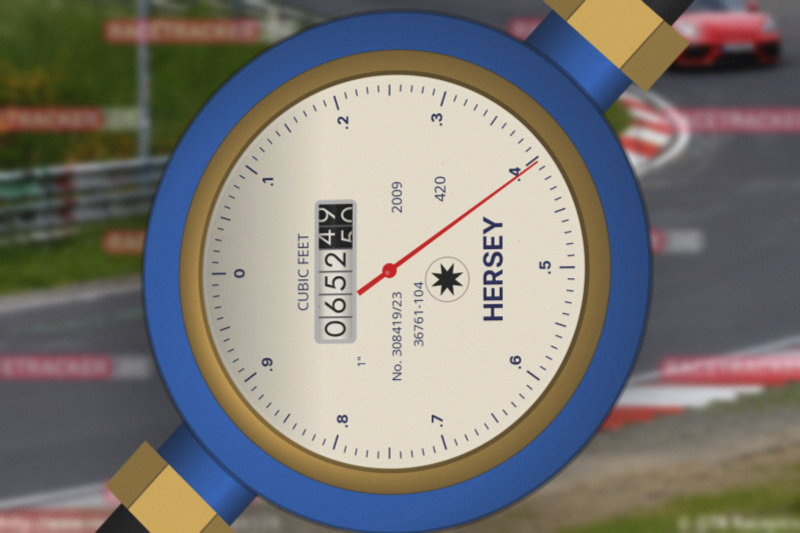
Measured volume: 65249.40,ft³
